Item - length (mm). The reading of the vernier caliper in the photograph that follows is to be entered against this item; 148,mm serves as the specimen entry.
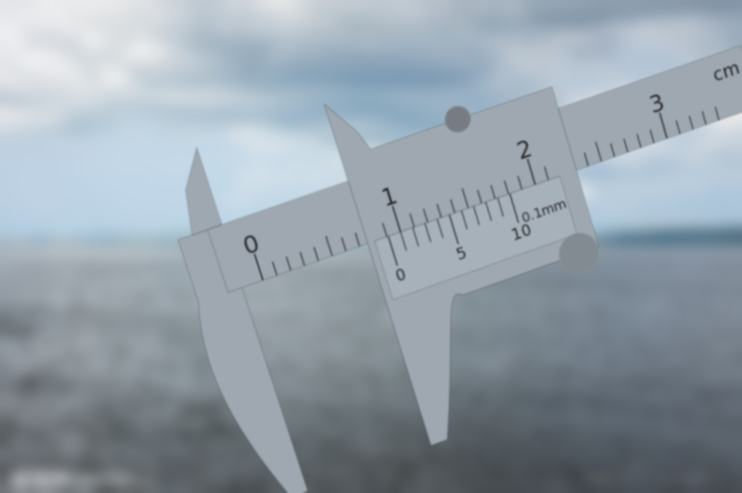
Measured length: 9.1,mm
